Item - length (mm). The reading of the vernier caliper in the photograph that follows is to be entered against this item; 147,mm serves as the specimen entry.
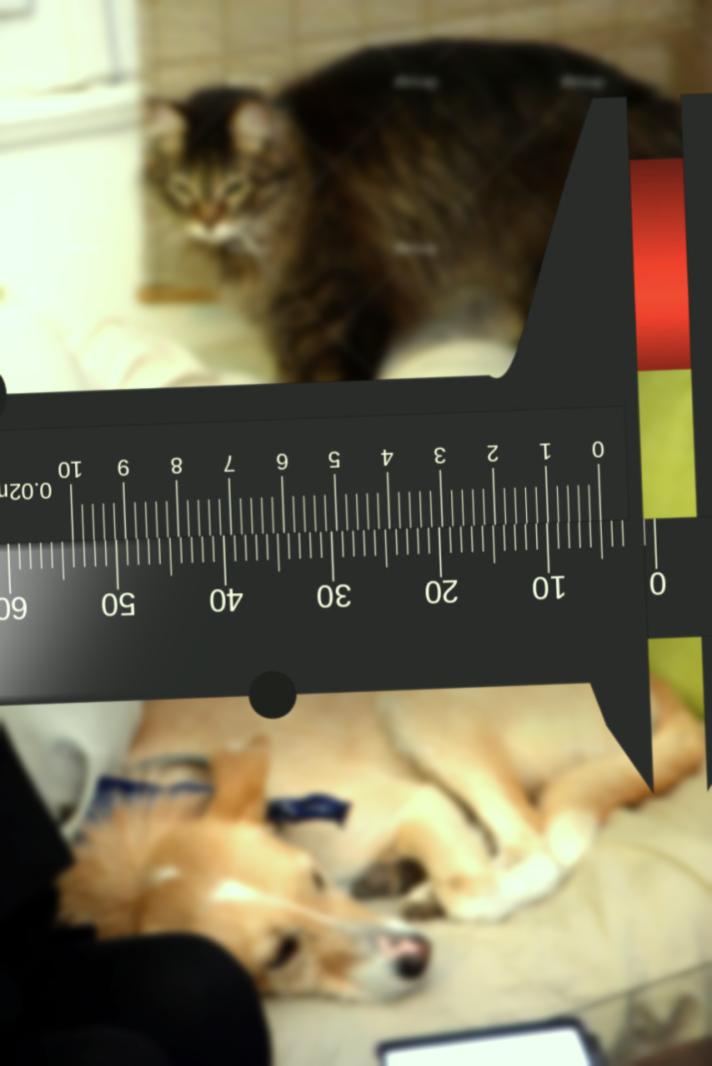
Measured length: 5.0,mm
